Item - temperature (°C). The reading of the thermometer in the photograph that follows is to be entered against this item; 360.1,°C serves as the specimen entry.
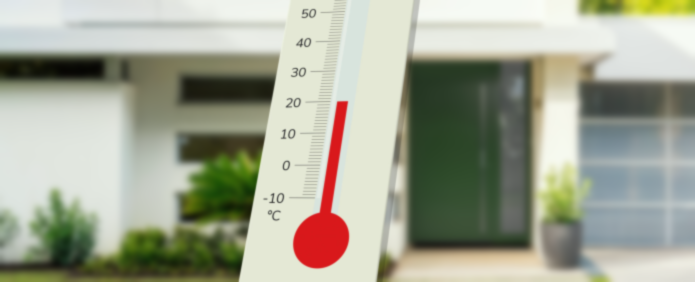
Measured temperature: 20,°C
